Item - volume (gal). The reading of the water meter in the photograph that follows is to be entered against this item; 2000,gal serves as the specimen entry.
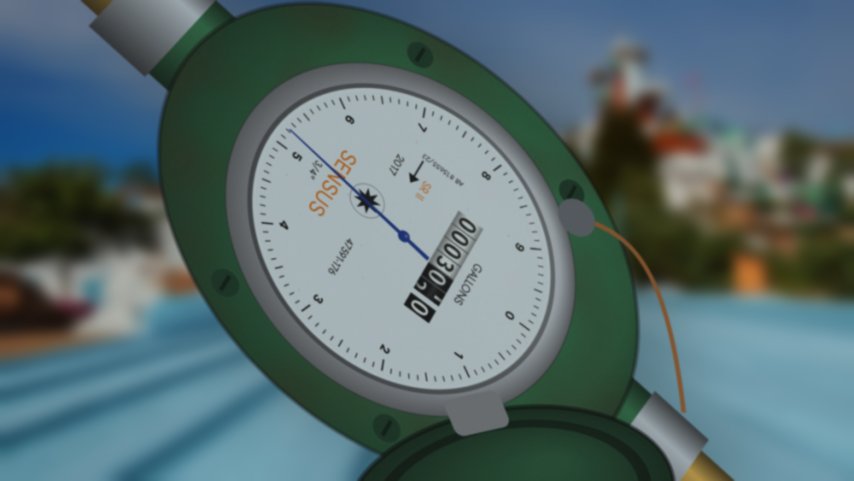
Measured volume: 3015.2,gal
